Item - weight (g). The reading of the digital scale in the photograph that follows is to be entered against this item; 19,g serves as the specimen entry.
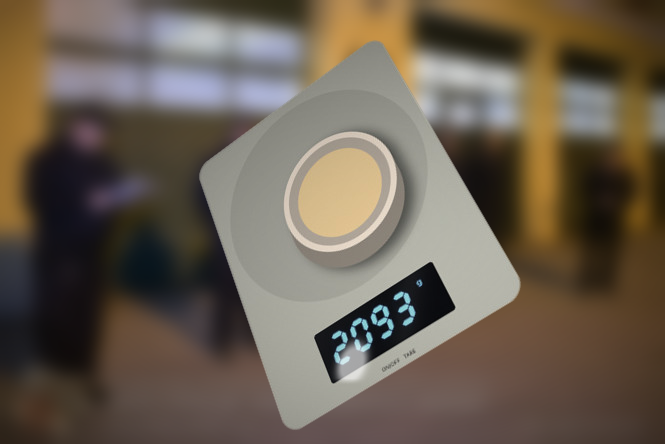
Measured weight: 2093,g
